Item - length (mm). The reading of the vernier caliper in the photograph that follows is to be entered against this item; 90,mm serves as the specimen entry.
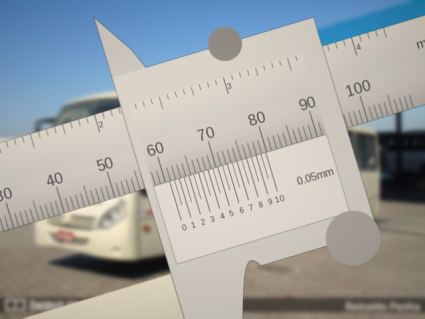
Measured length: 60.8,mm
